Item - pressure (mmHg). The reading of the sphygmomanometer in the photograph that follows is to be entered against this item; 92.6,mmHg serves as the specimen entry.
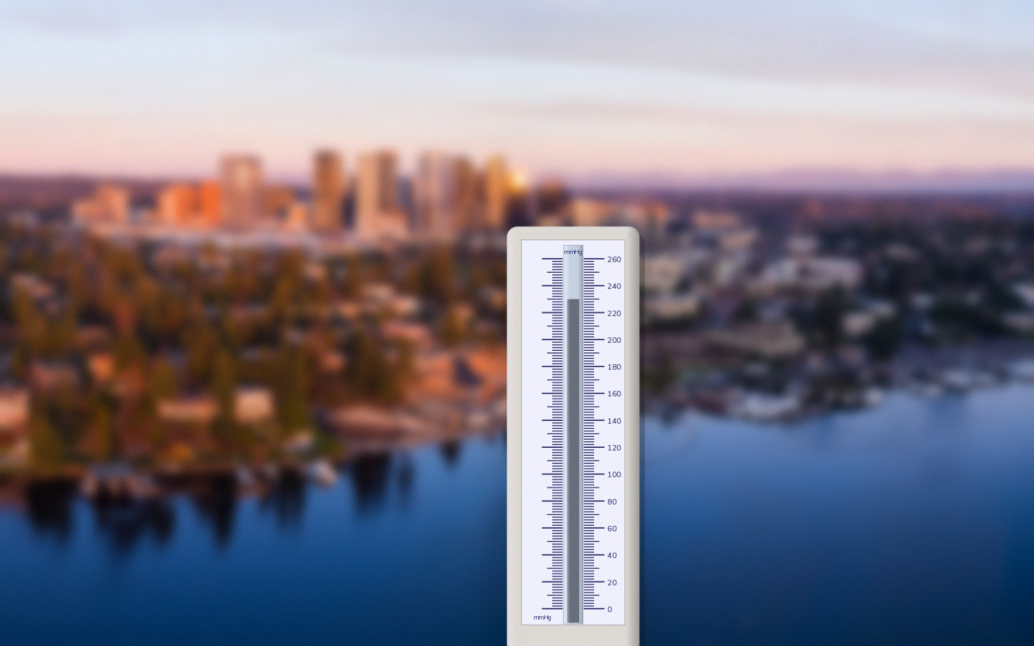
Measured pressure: 230,mmHg
